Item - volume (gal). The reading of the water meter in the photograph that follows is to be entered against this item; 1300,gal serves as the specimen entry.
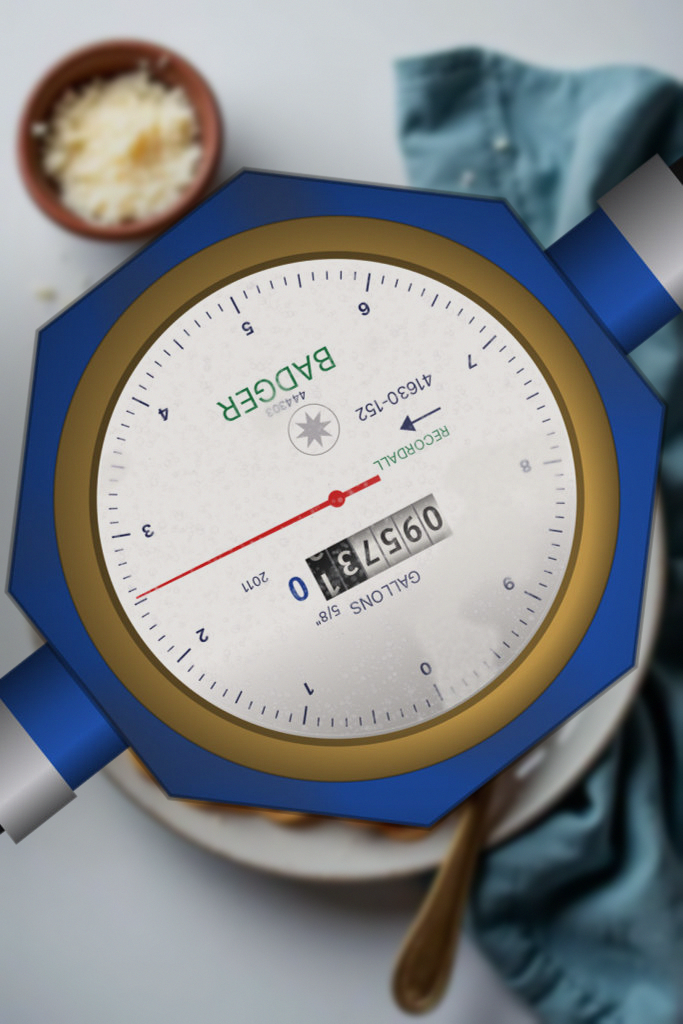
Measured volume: 957312.5,gal
